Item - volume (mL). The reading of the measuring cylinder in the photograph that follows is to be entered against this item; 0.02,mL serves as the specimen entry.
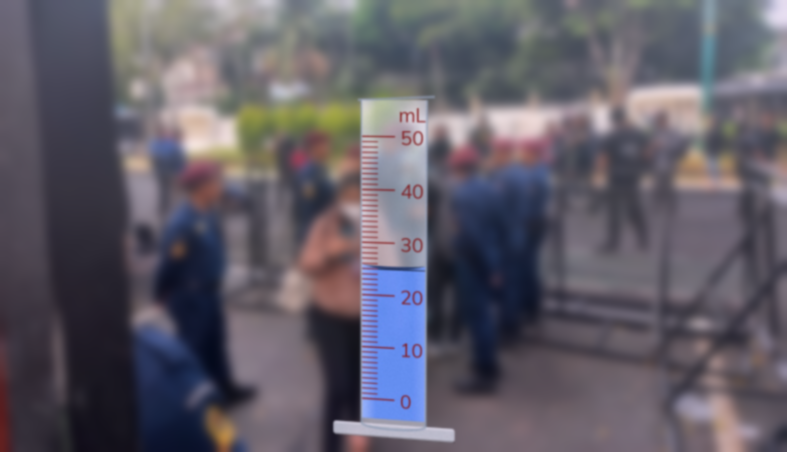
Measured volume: 25,mL
